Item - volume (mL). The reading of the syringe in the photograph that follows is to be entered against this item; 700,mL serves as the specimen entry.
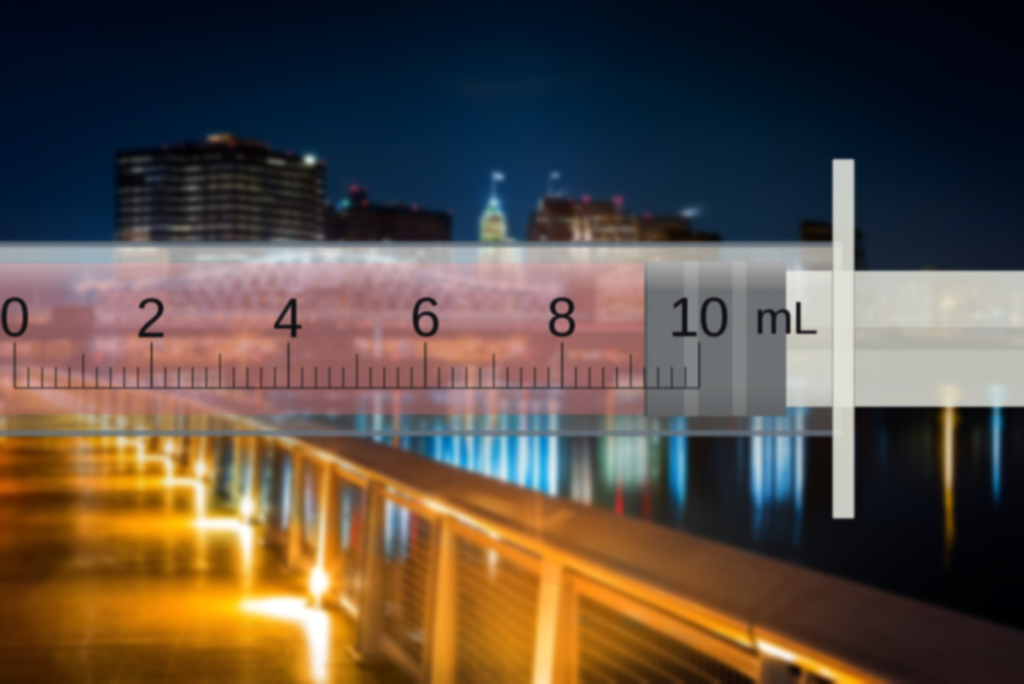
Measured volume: 9.2,mL
